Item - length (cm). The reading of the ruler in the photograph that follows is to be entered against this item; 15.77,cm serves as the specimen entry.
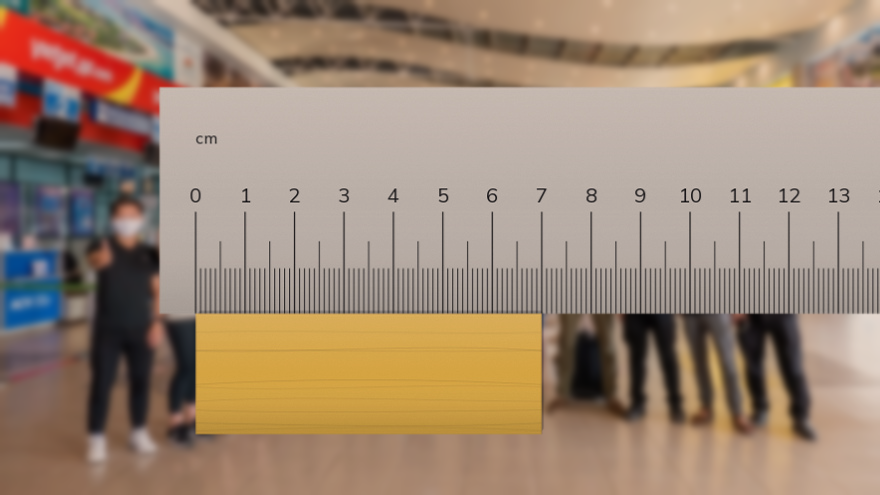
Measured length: 7,cm
